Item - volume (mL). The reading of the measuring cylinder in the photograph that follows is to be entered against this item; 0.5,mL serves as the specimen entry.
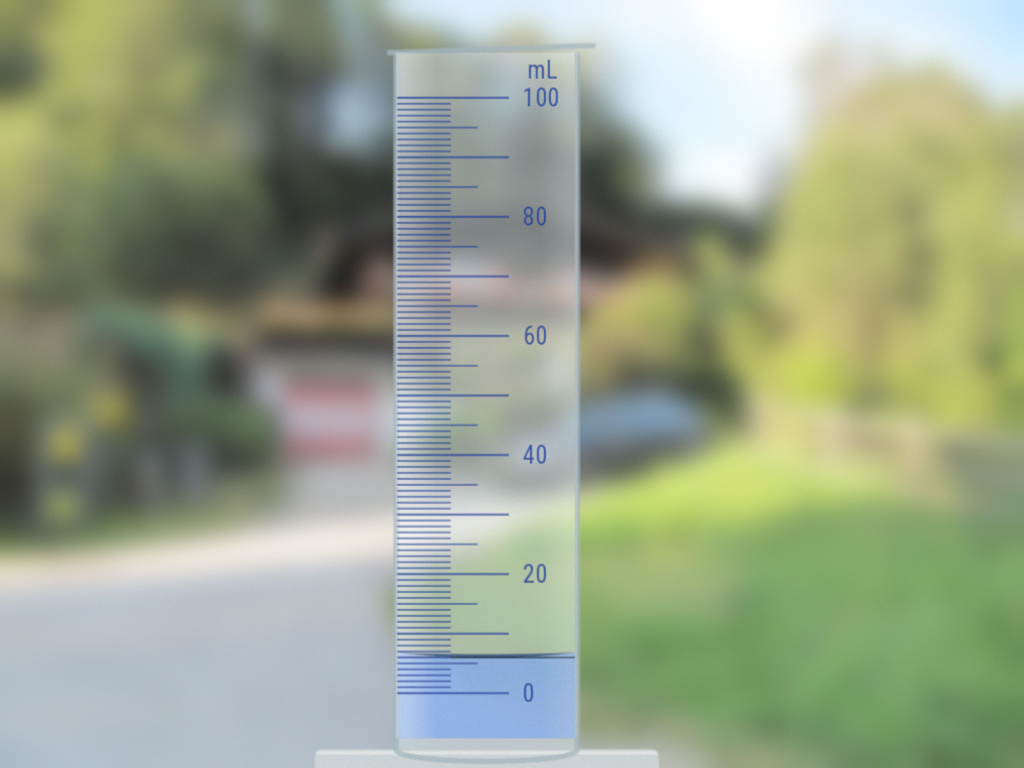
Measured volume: 6,mL
